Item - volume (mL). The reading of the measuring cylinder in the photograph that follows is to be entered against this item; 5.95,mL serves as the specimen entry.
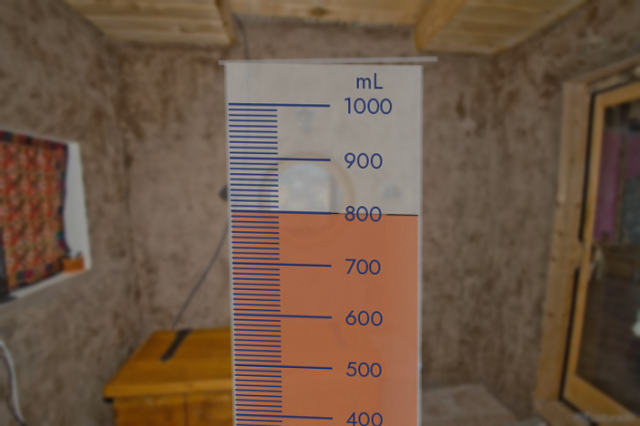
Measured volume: 800,mL
